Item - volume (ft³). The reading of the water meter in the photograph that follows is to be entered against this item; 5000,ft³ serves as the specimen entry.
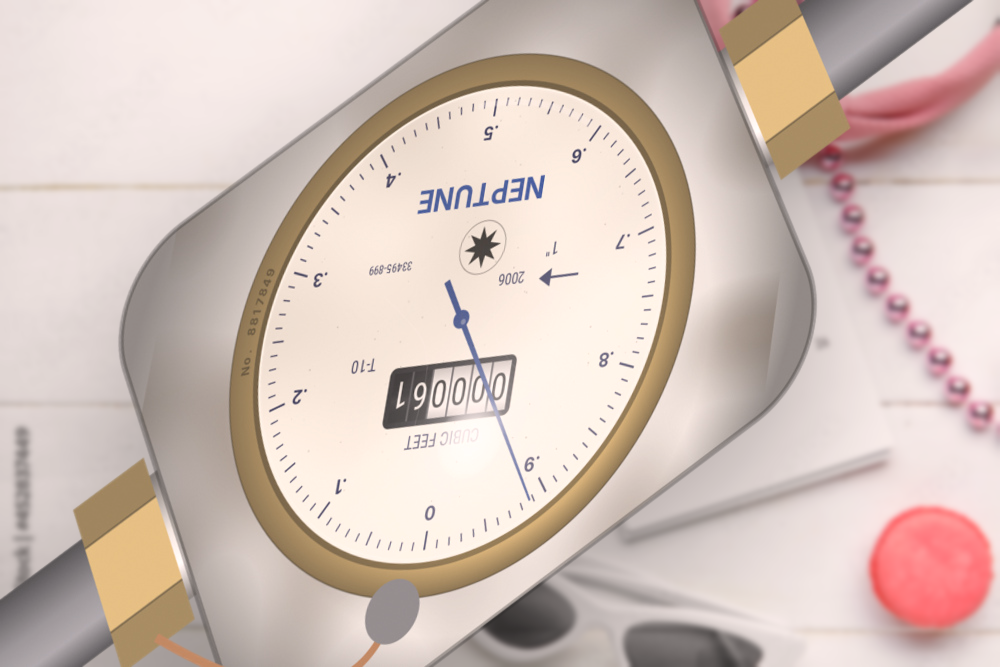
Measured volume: 60.91,ft³
